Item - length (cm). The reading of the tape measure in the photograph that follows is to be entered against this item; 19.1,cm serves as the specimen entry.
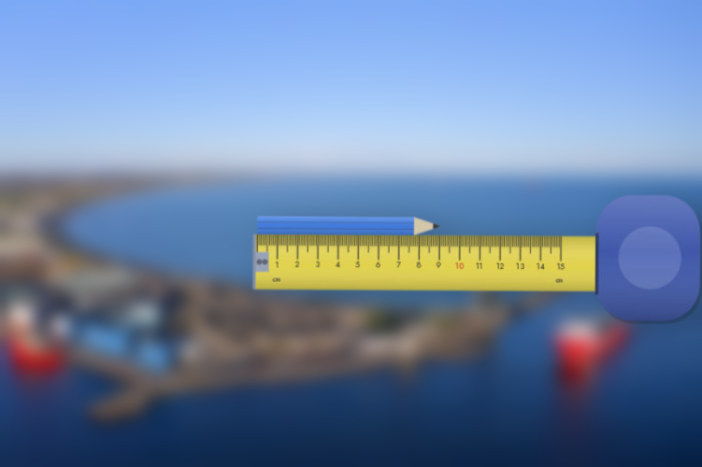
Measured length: 9,cm
